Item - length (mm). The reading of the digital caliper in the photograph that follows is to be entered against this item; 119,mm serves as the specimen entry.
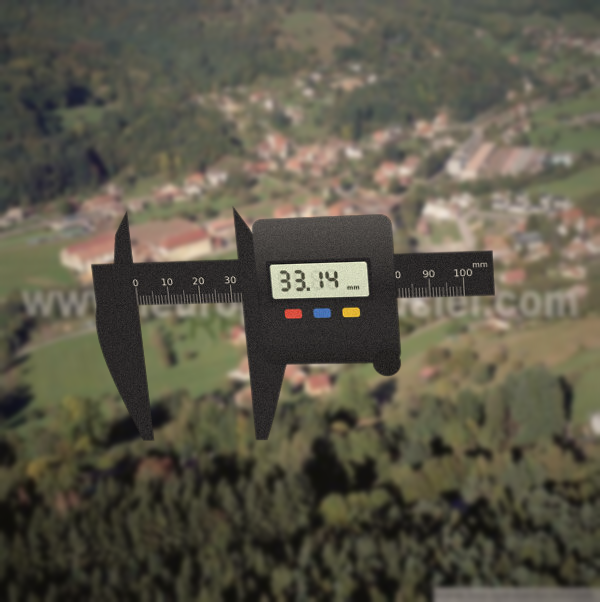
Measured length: 33.14,mm
